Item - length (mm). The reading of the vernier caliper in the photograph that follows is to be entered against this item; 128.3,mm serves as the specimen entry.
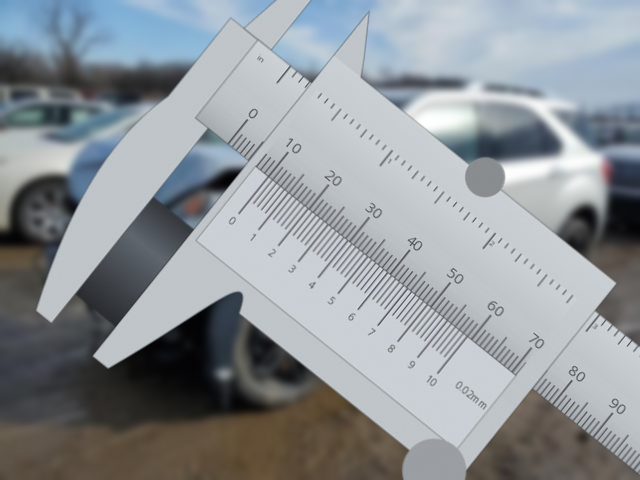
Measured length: 10.0,mm
